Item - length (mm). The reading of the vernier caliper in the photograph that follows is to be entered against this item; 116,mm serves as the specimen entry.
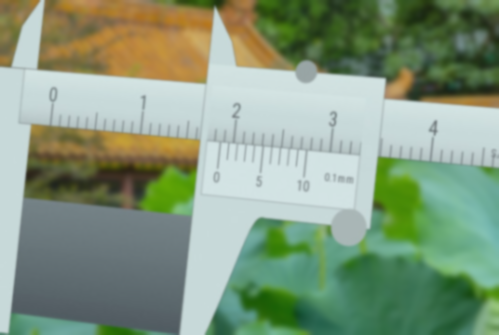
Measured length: 18.6,mm
